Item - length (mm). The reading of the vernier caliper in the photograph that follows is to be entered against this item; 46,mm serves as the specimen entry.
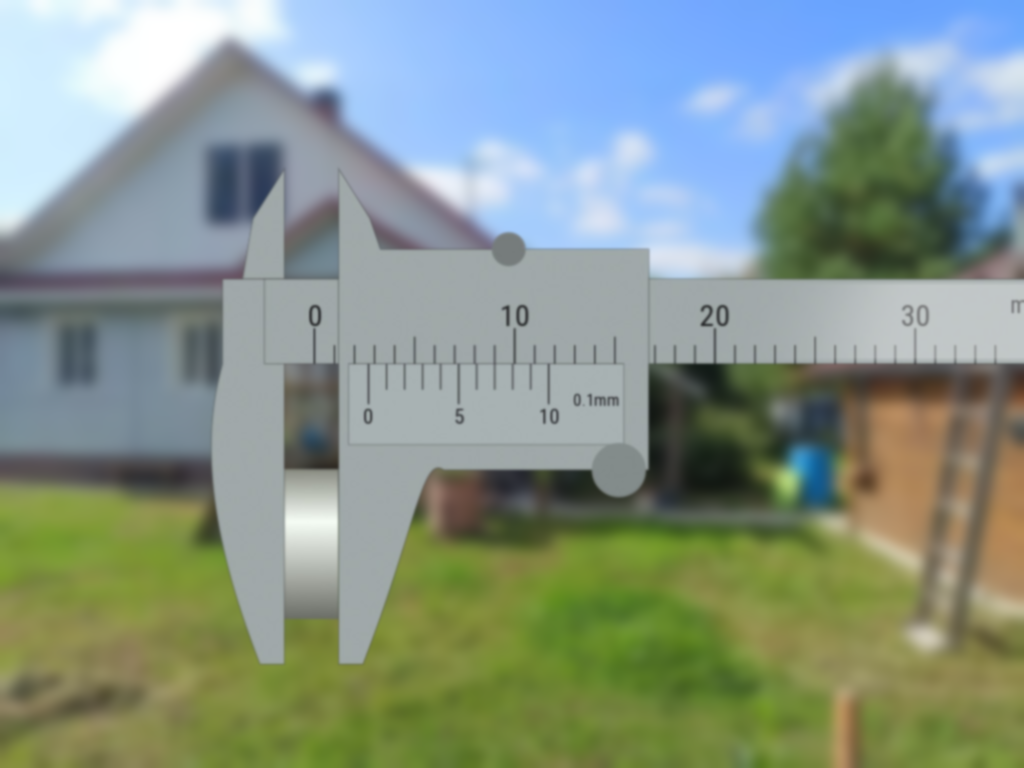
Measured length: 2.7,mm
